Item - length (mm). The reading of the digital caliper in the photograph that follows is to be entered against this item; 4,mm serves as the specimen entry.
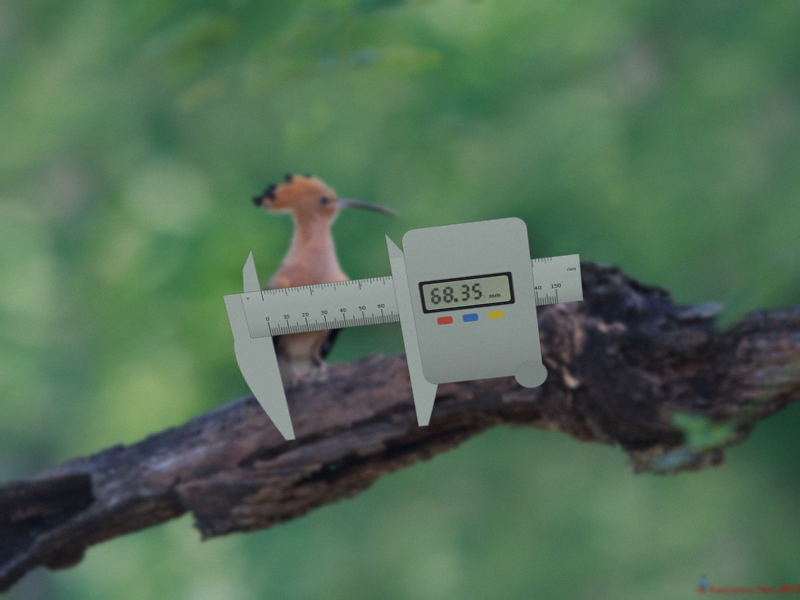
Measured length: 68.35,mm
